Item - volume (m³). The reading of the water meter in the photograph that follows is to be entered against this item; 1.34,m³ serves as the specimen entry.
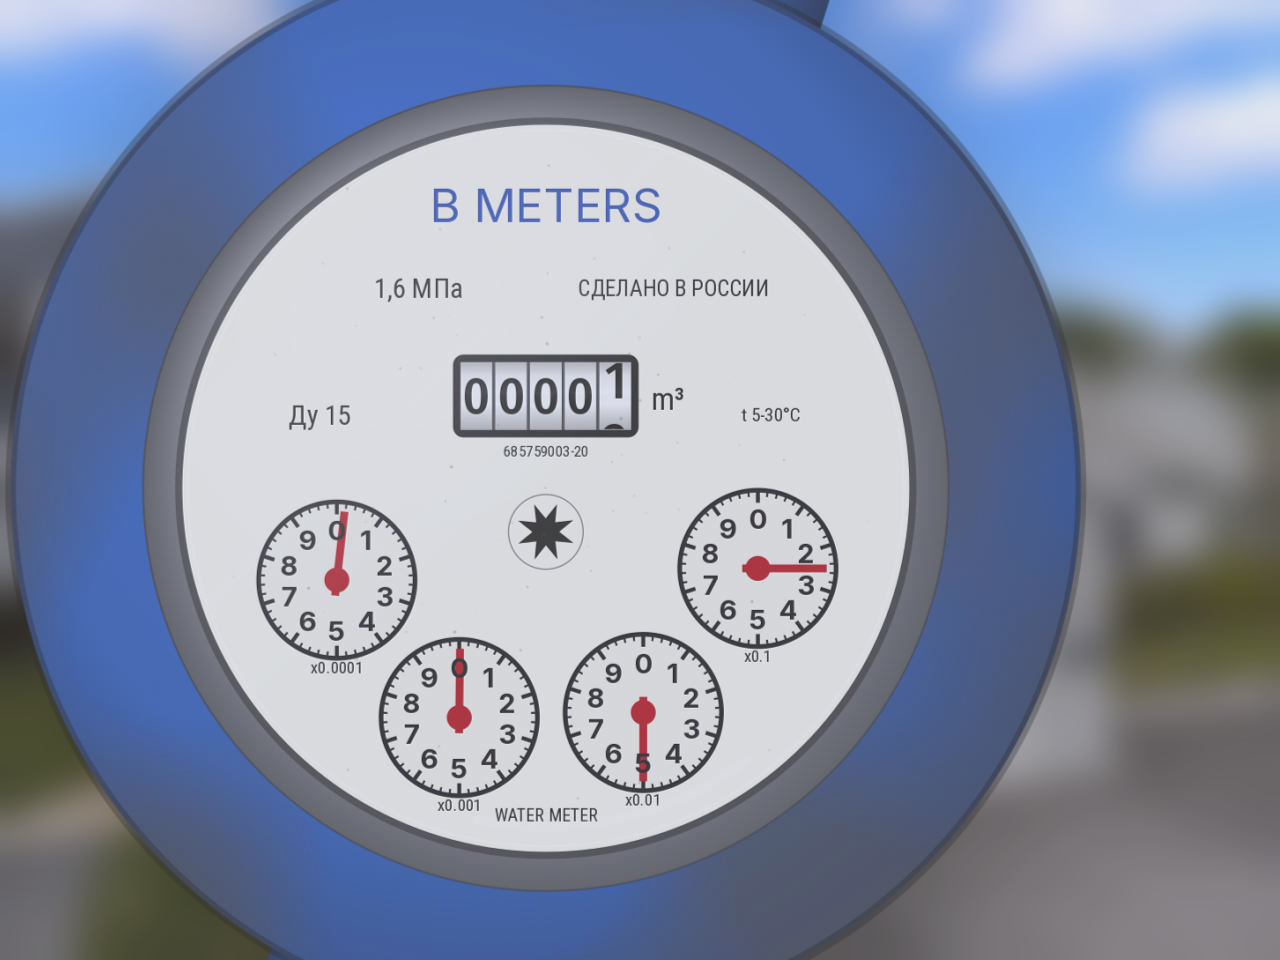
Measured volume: 1.2500,m³
